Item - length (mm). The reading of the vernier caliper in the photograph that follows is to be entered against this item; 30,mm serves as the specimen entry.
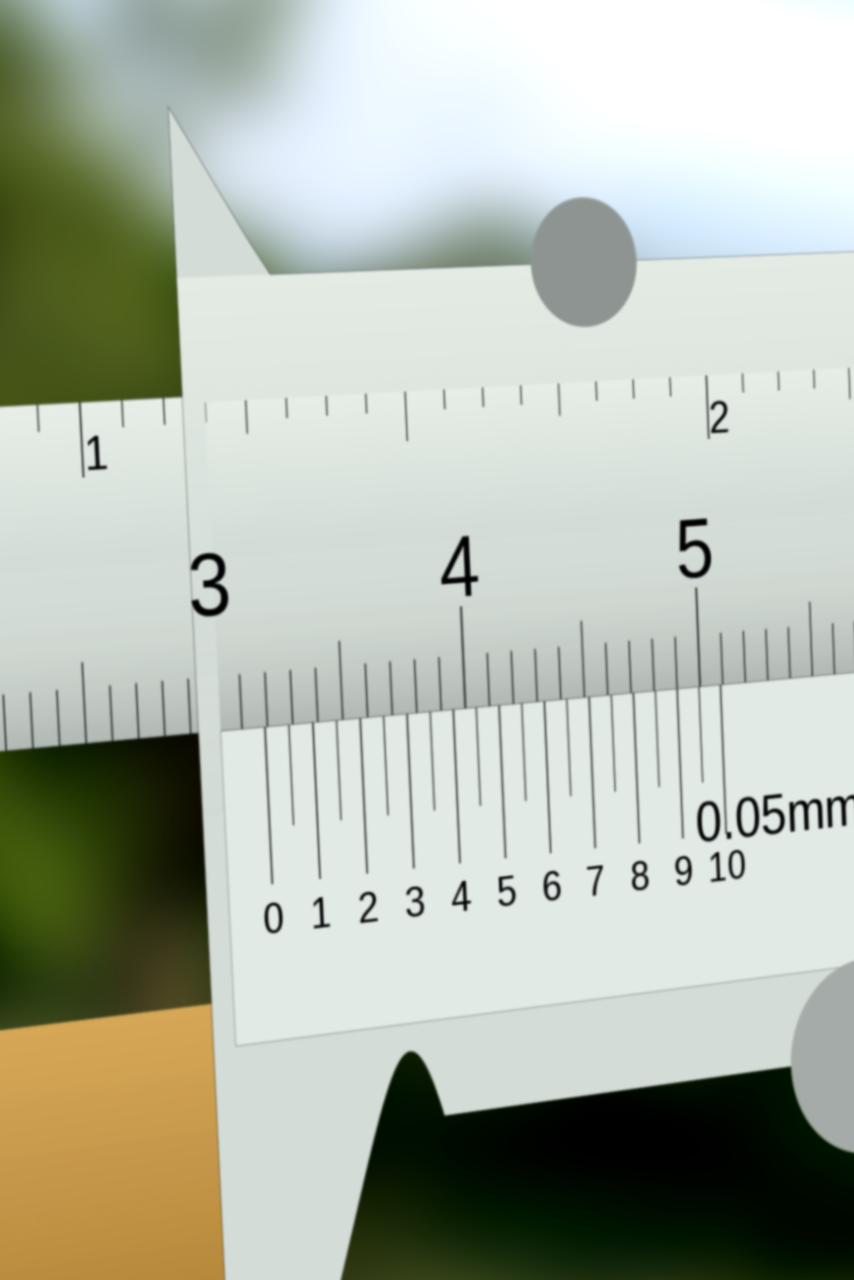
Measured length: 31.9,mm
